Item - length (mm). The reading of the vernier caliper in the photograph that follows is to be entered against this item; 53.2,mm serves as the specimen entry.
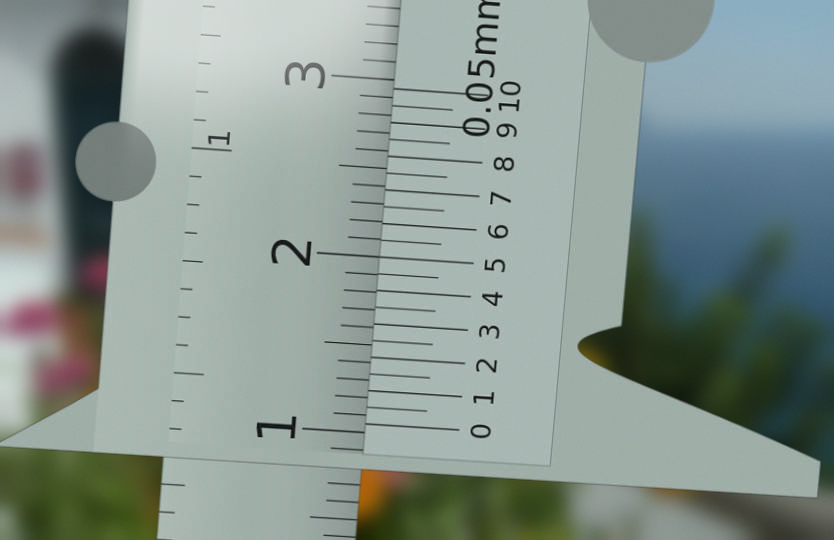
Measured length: 10.5,mm
